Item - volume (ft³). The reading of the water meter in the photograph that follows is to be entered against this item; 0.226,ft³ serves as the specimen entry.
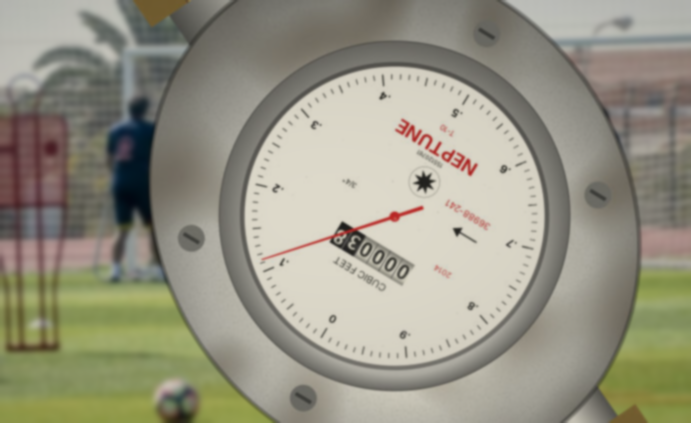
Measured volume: 38.11,ft³
